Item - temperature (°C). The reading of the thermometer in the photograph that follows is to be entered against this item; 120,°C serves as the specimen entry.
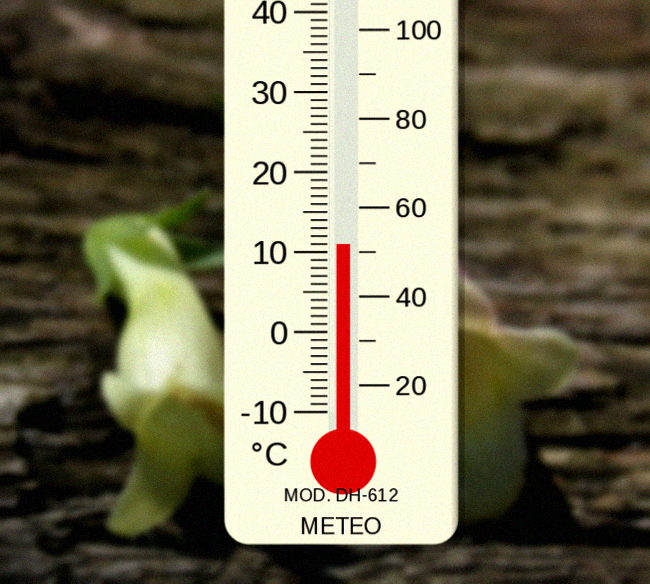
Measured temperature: 11,°C
